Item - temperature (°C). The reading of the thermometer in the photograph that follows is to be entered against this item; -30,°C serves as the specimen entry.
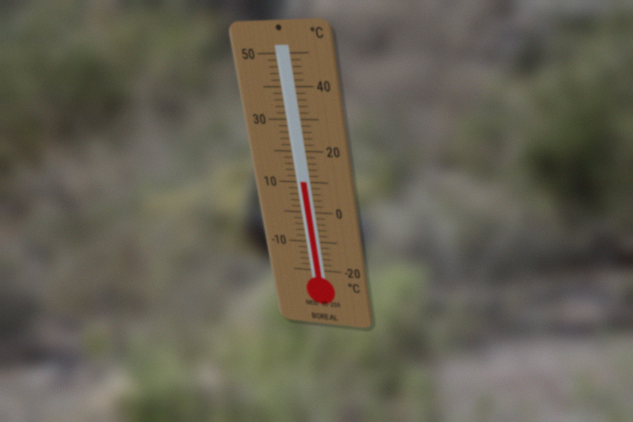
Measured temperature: 10,°C
